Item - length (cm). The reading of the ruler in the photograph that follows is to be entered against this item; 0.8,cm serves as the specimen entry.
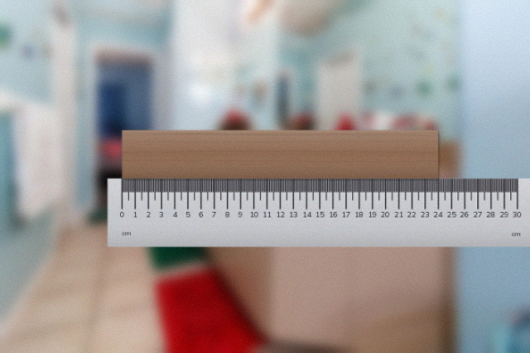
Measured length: 24,cm
